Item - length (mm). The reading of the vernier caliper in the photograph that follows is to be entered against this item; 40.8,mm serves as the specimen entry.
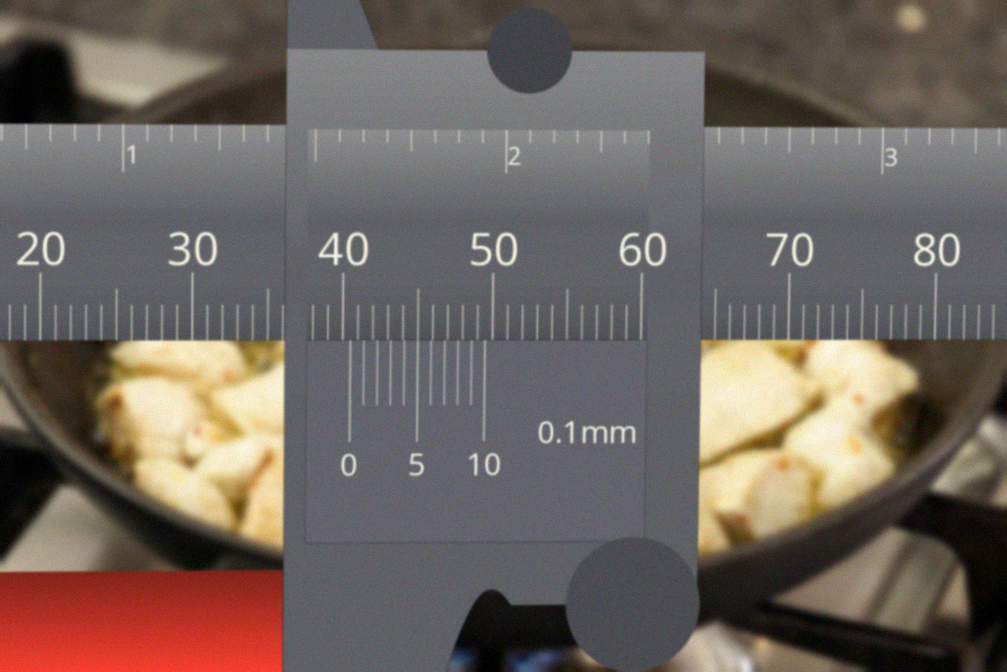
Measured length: 40.5,mm
